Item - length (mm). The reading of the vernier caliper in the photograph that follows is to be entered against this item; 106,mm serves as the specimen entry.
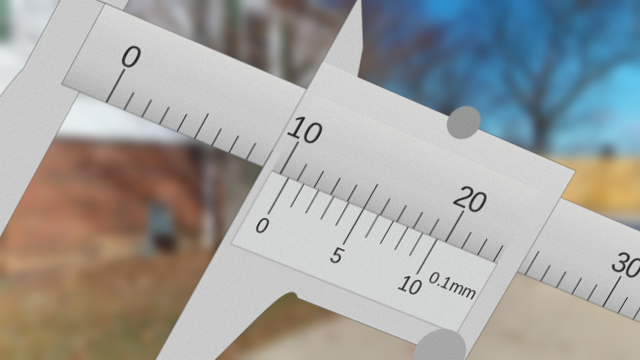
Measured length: 10.5,mm
